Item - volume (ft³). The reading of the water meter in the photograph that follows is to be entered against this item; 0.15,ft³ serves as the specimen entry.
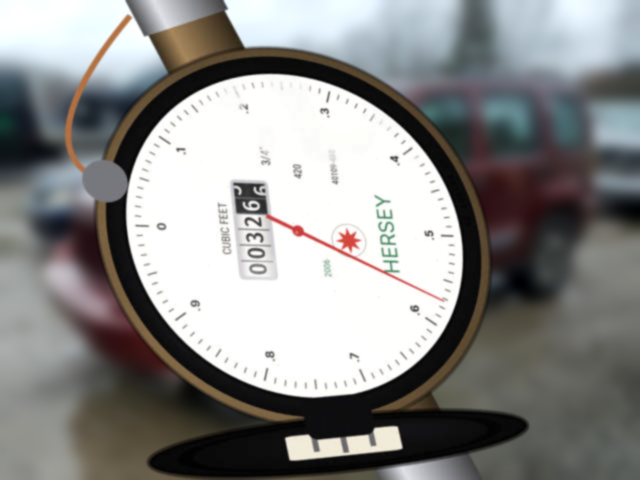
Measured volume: 3265.57,ft³
